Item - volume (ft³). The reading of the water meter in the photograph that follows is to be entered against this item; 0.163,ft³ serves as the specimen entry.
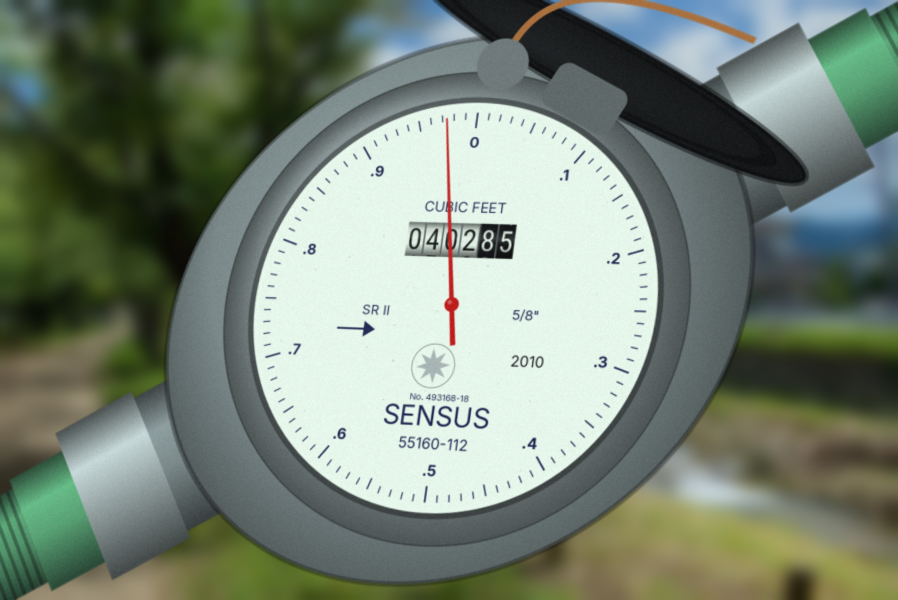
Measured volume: 40284.97,ft³
